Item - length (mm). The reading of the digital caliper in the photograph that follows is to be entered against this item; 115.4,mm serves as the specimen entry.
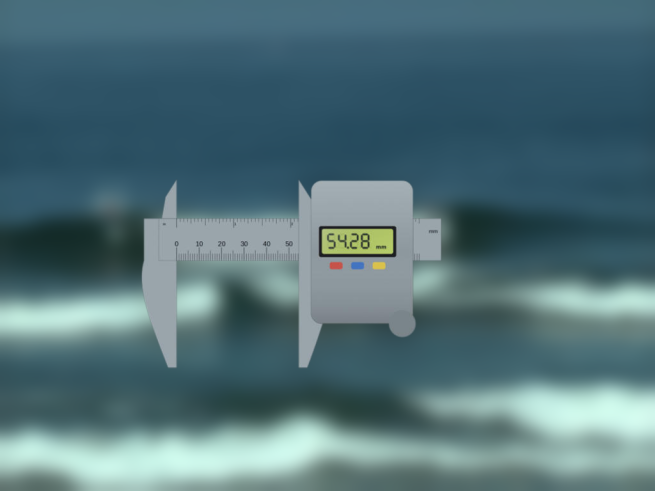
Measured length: 54.28,mm
